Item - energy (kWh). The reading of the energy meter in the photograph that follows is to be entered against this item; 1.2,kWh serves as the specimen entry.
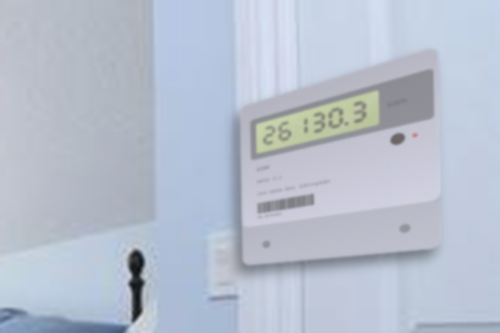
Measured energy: 26130.3,kWh
